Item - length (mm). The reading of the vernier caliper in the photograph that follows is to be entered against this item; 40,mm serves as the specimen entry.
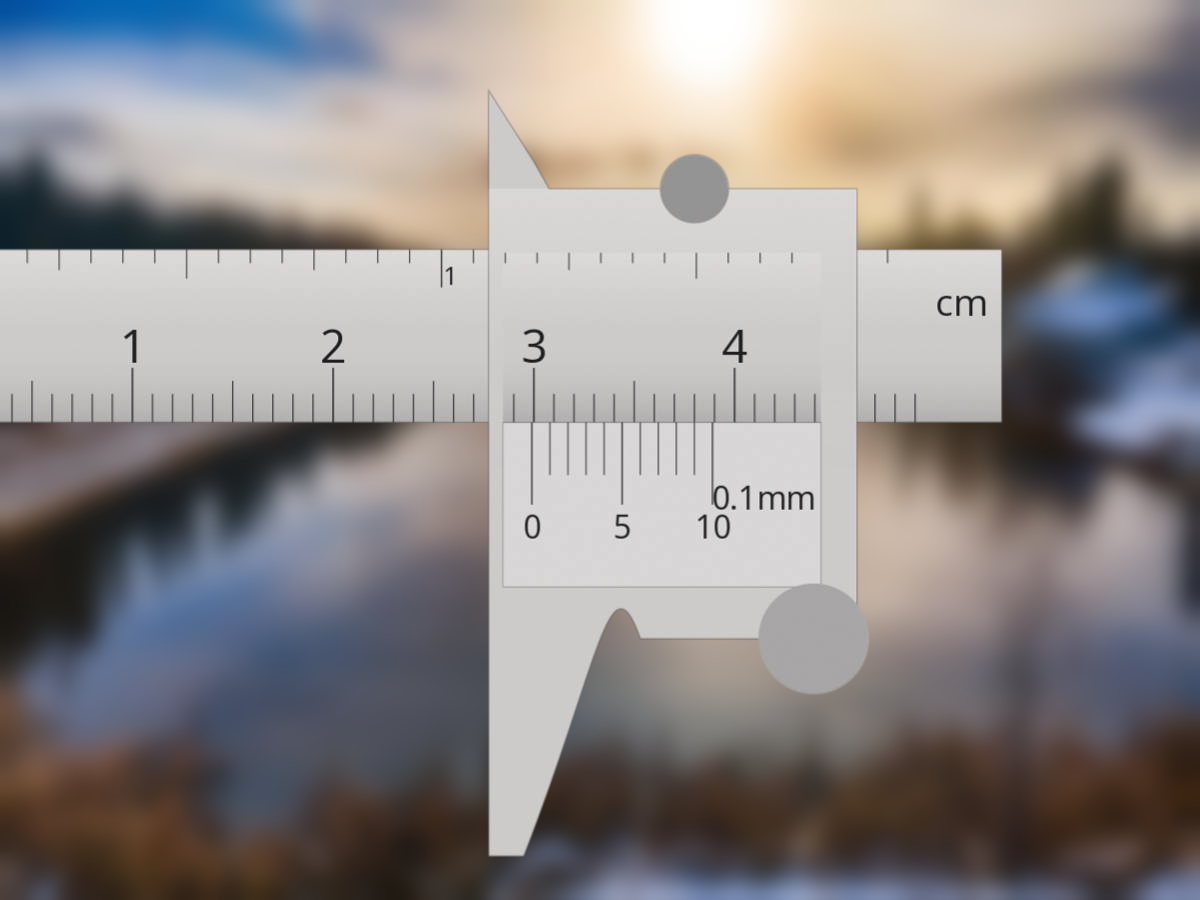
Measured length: 29.9,mm
